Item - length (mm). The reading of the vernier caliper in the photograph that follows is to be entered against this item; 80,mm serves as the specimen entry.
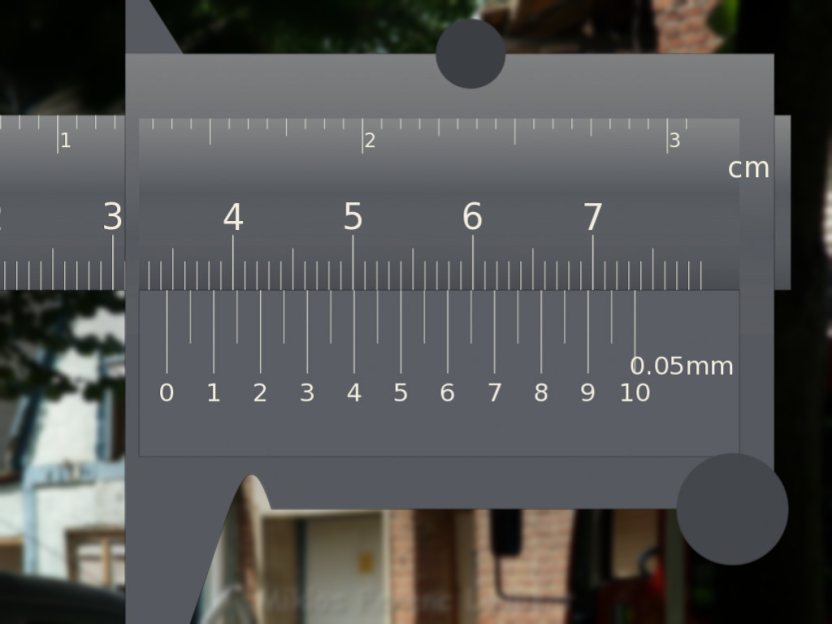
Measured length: 34.5,mm
